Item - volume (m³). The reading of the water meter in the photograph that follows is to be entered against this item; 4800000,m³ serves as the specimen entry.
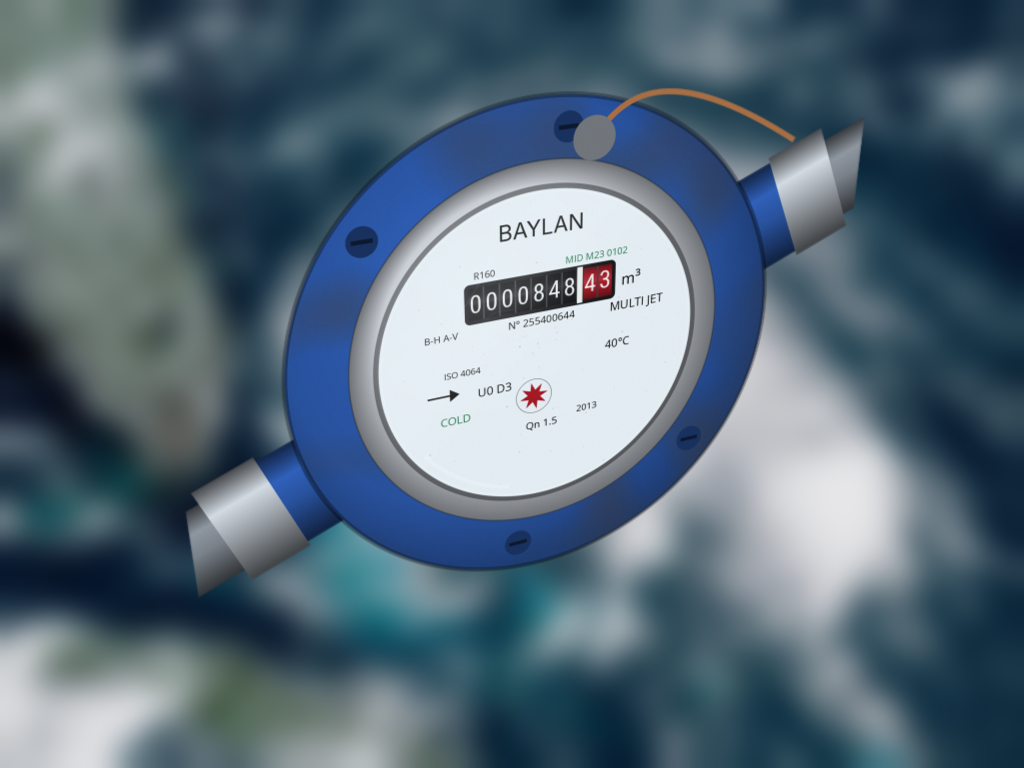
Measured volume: 848.43,m³
